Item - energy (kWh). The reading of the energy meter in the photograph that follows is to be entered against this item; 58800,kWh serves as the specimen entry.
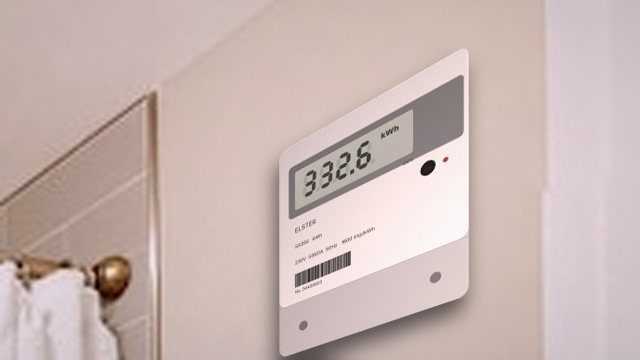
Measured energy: 332.6,kWh
